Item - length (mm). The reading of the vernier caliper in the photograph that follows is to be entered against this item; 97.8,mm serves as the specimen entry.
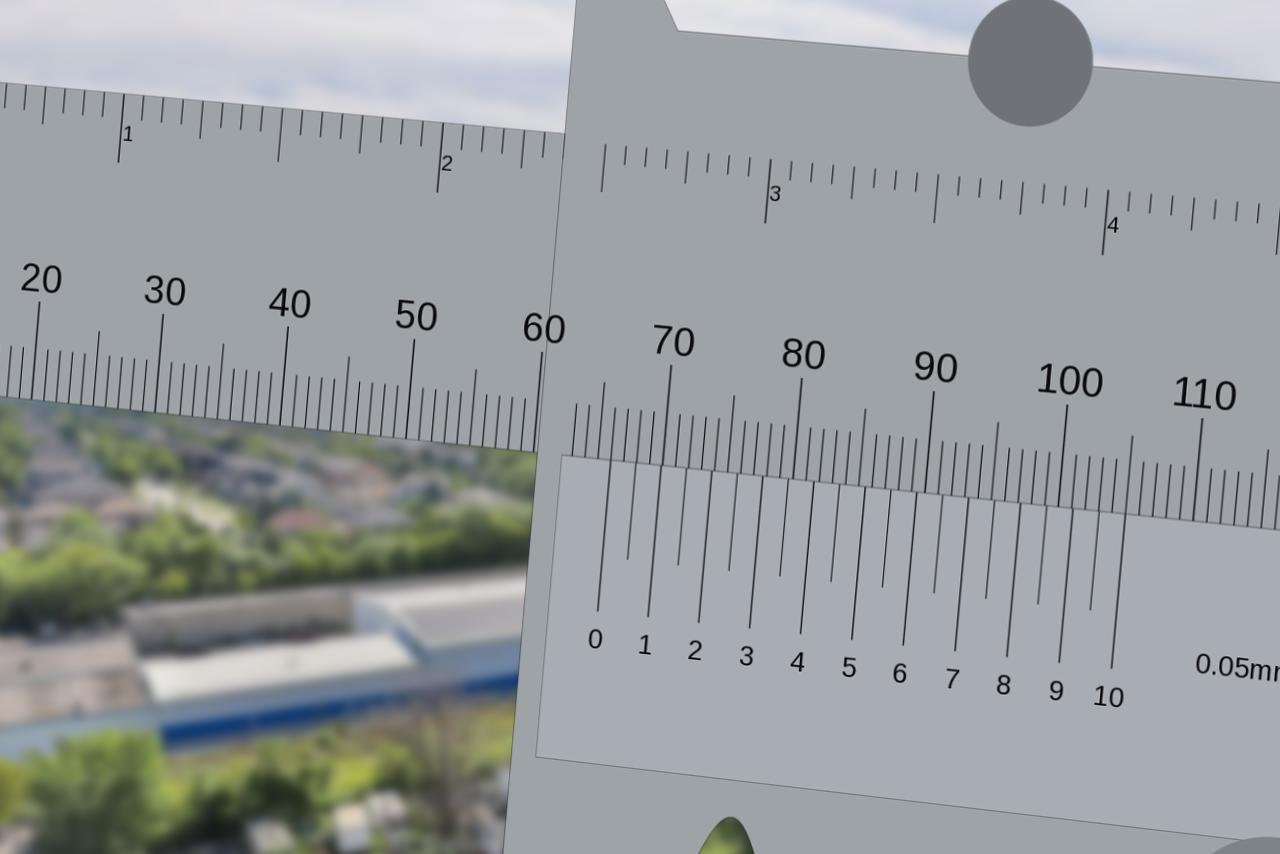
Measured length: 66.0,mm
